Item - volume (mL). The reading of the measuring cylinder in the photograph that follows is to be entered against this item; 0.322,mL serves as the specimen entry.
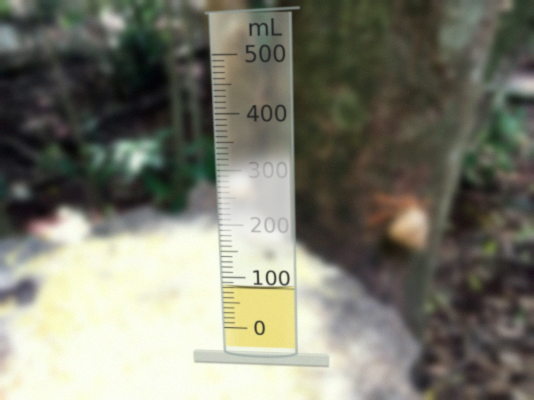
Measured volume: 80,mL
